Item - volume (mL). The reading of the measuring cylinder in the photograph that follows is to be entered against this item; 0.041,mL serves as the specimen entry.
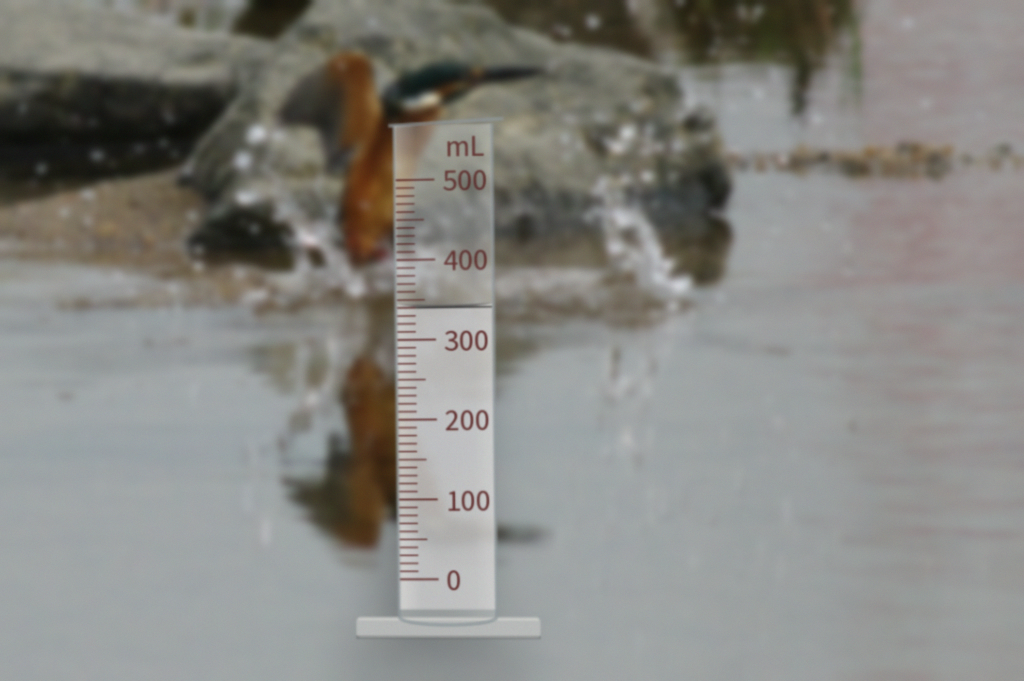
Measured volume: 340,mL
